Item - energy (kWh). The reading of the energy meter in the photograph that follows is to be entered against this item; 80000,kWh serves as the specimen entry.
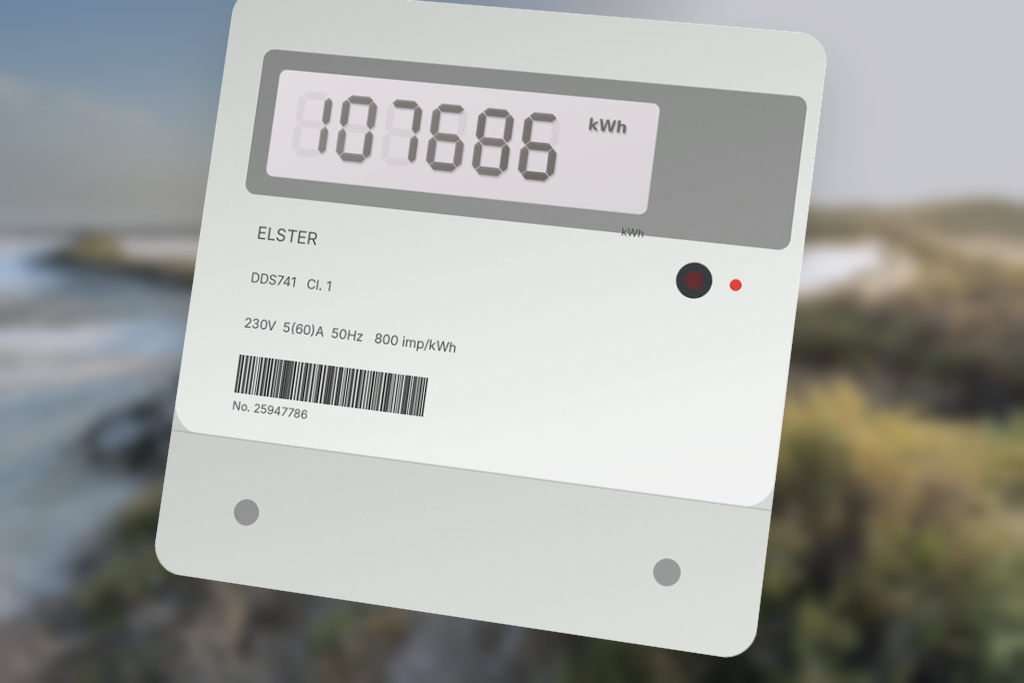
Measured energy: 107686,kWh
